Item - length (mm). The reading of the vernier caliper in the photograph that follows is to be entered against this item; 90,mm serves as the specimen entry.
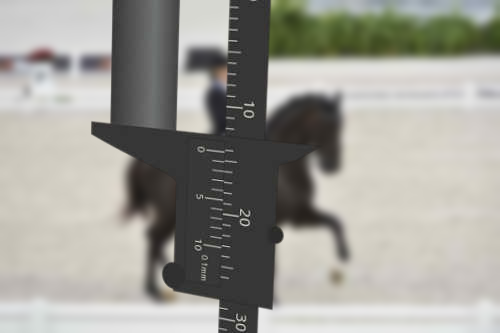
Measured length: 14.2,mm
